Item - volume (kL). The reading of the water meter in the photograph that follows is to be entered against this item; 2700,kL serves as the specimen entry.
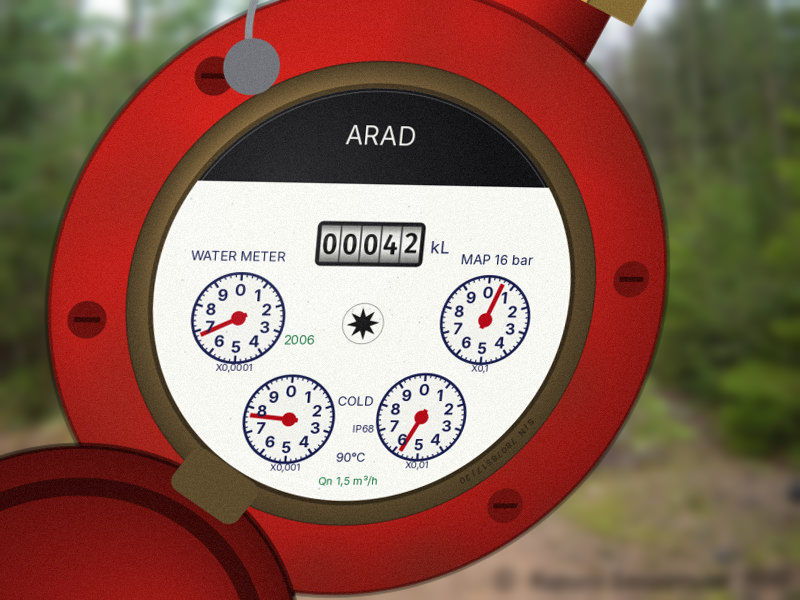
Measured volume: 42.0576,kL
